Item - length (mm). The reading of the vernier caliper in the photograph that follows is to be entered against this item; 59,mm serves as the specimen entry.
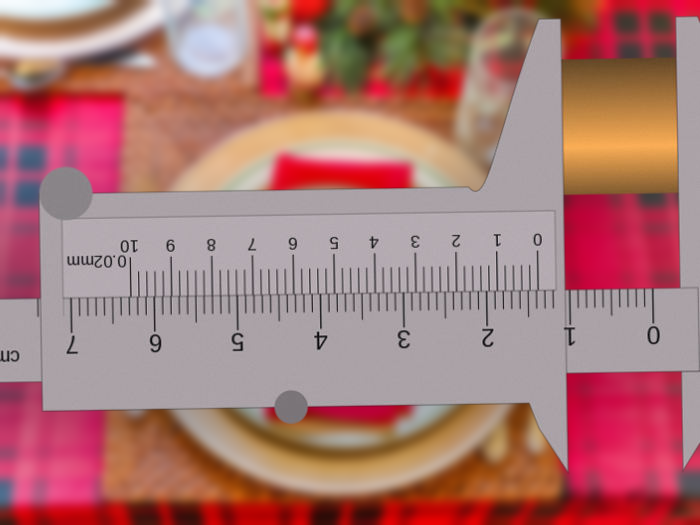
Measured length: 13.8,mm
